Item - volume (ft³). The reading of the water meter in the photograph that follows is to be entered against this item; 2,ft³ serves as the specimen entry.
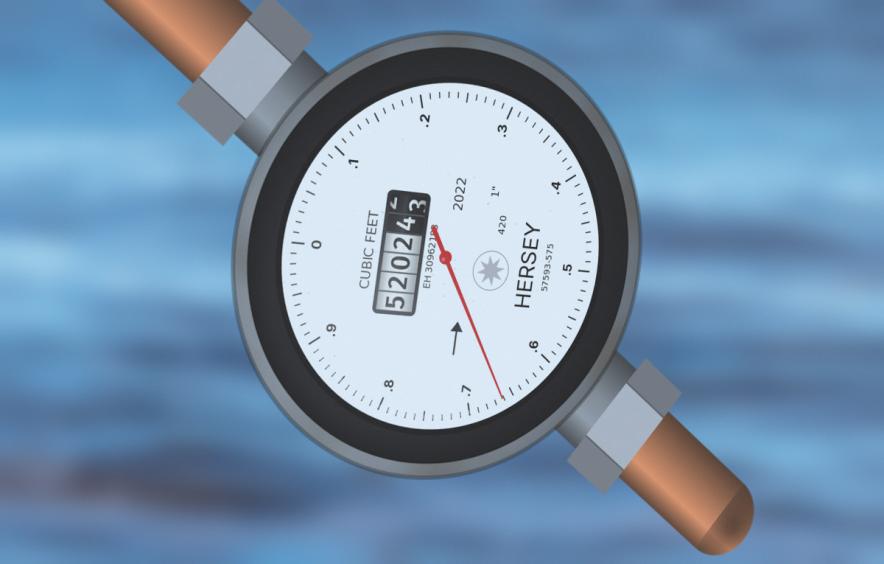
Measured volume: 520242.66,ft³
